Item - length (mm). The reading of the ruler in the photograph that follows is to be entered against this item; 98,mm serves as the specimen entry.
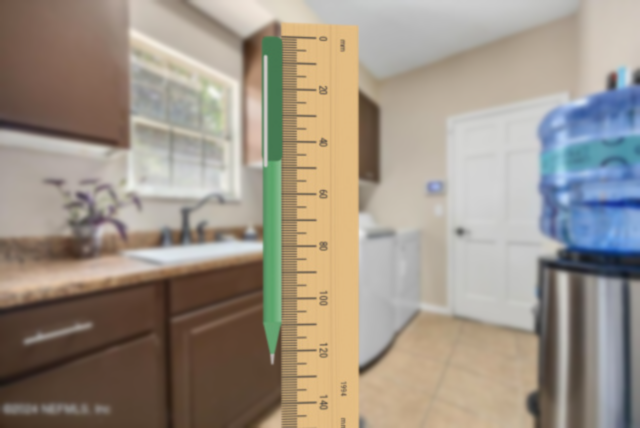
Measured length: 125,mm
